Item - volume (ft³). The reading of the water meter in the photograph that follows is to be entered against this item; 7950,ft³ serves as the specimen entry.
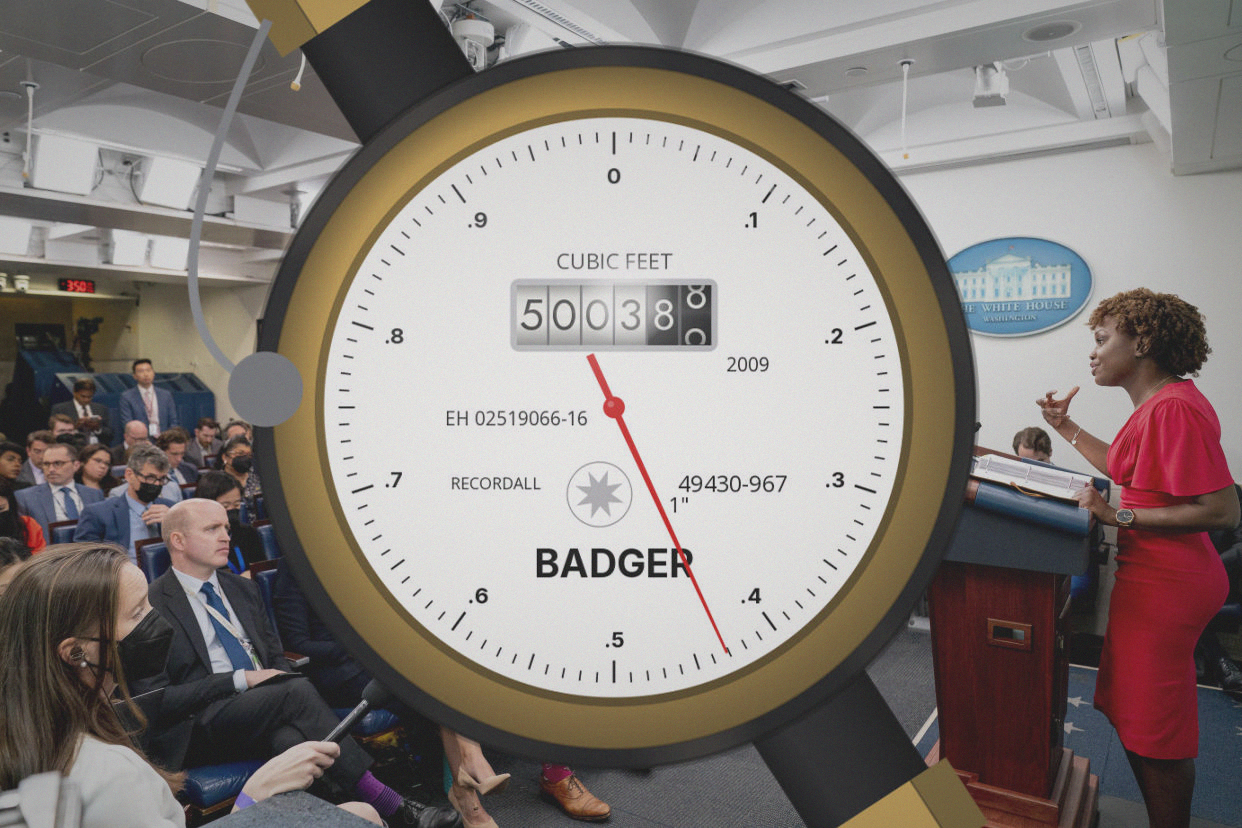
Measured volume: 500388.43,ft³
